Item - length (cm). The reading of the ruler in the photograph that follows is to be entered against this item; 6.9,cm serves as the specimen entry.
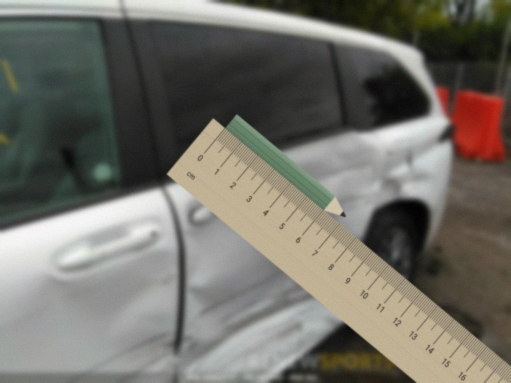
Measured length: 7,cm
